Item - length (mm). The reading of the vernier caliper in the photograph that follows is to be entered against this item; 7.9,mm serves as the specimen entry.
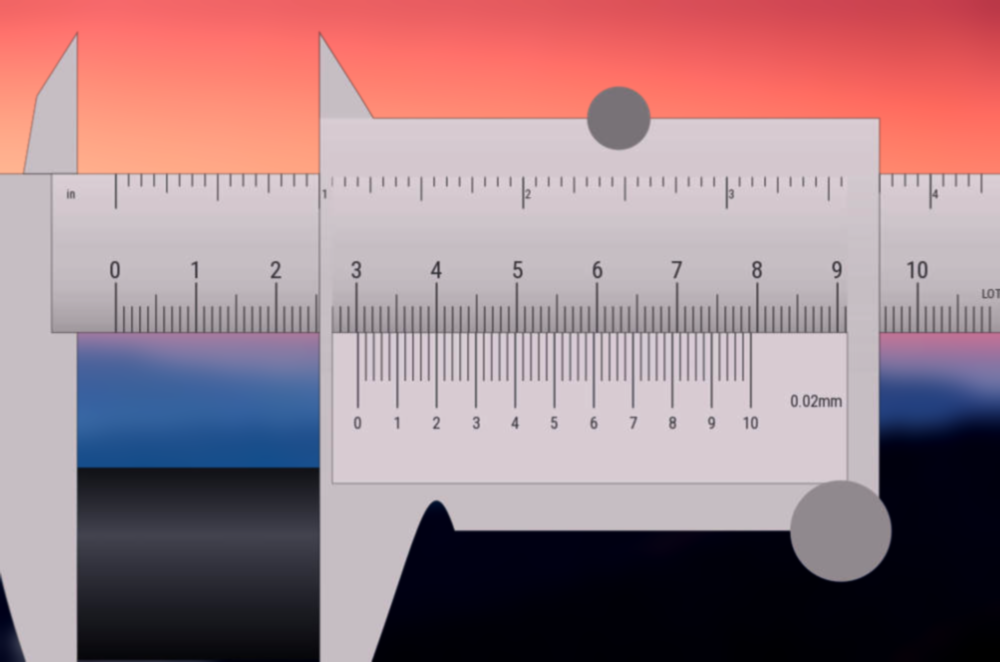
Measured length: 30.2,mm
